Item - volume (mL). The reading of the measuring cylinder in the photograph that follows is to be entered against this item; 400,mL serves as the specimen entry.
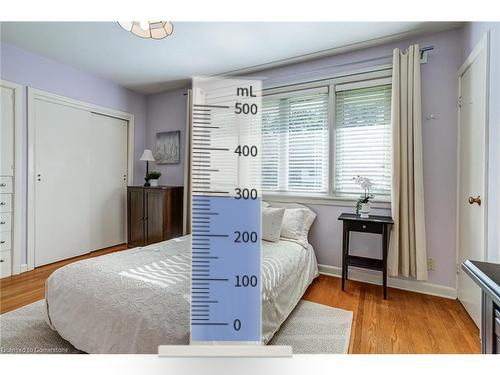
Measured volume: 290,mL
